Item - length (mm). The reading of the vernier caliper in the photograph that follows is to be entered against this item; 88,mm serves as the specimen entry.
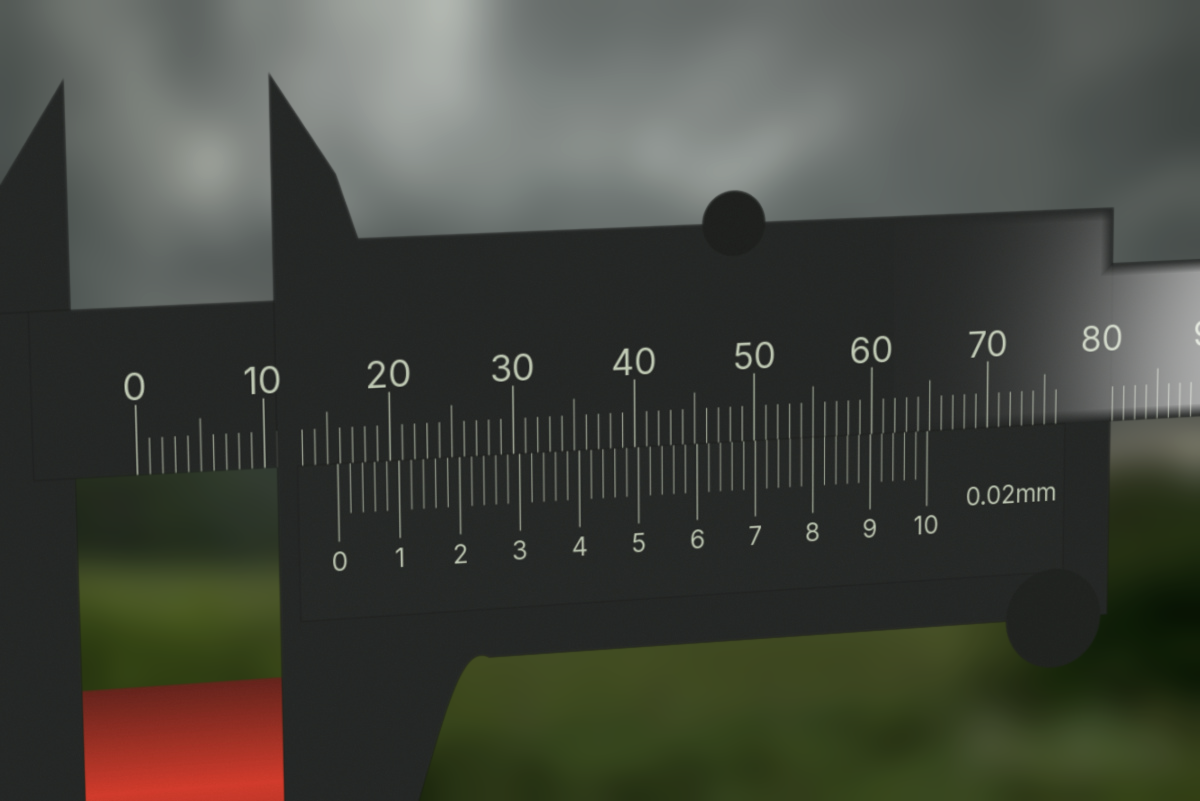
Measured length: 15.8,mm
